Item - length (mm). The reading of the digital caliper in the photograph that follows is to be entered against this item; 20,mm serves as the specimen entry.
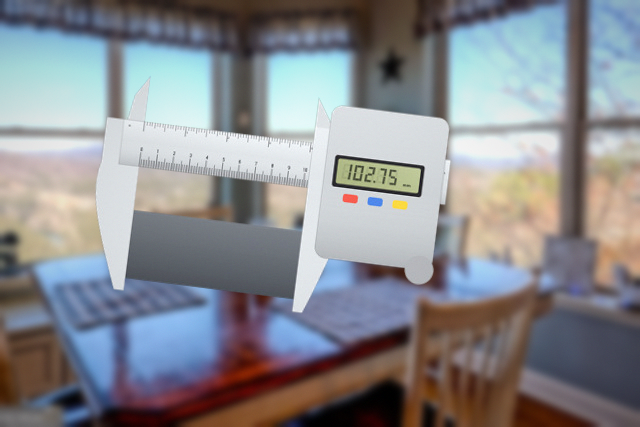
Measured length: 102.75,mm
